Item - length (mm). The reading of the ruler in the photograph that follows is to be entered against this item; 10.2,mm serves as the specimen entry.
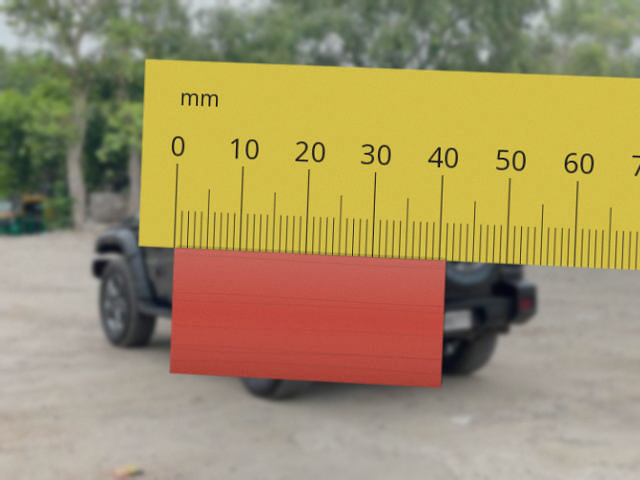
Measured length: 41,mm
